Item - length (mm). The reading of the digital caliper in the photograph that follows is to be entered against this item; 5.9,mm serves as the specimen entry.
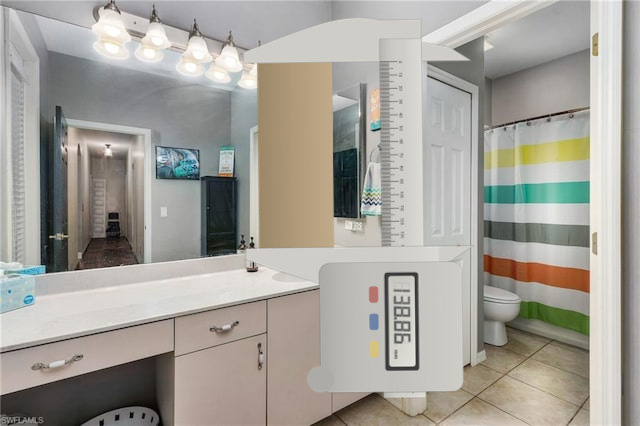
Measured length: 138.86,mm
